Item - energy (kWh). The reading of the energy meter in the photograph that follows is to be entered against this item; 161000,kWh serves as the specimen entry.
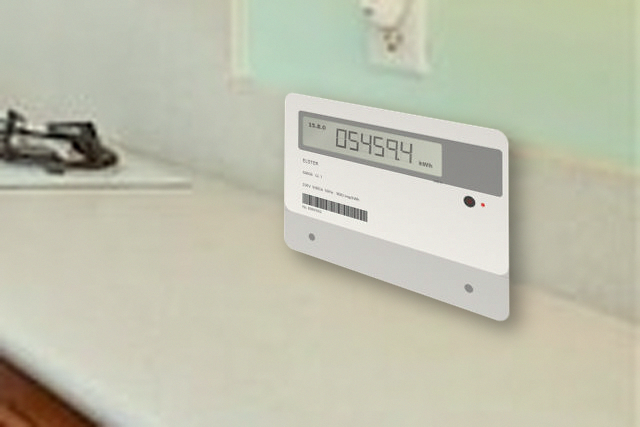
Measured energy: 5459.4,kWh
